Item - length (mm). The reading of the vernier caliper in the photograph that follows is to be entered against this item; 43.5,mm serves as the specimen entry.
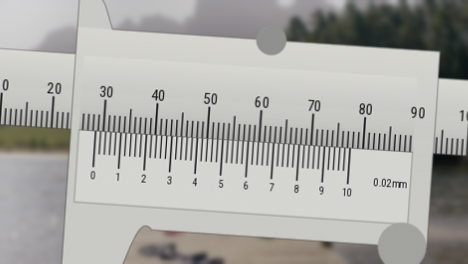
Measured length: 28.5,mm
